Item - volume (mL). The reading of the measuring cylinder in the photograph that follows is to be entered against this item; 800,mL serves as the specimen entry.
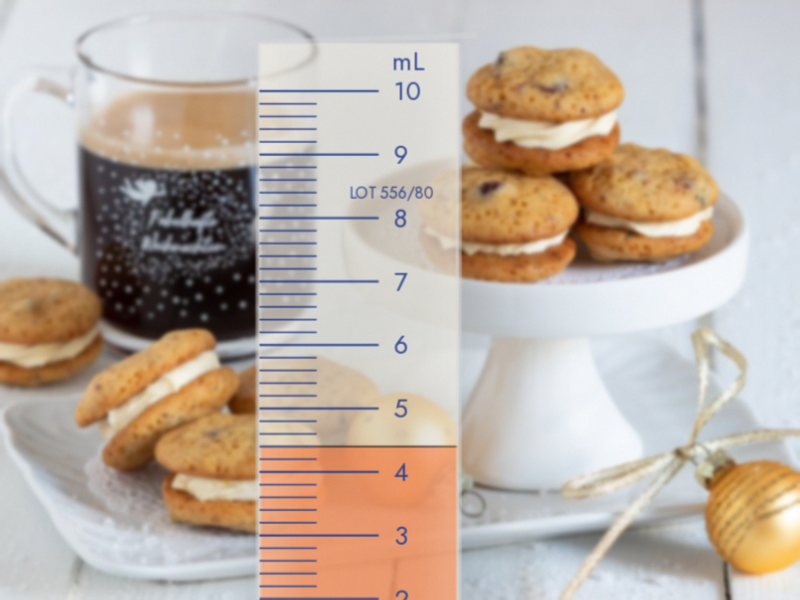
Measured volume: 4.4,mL
